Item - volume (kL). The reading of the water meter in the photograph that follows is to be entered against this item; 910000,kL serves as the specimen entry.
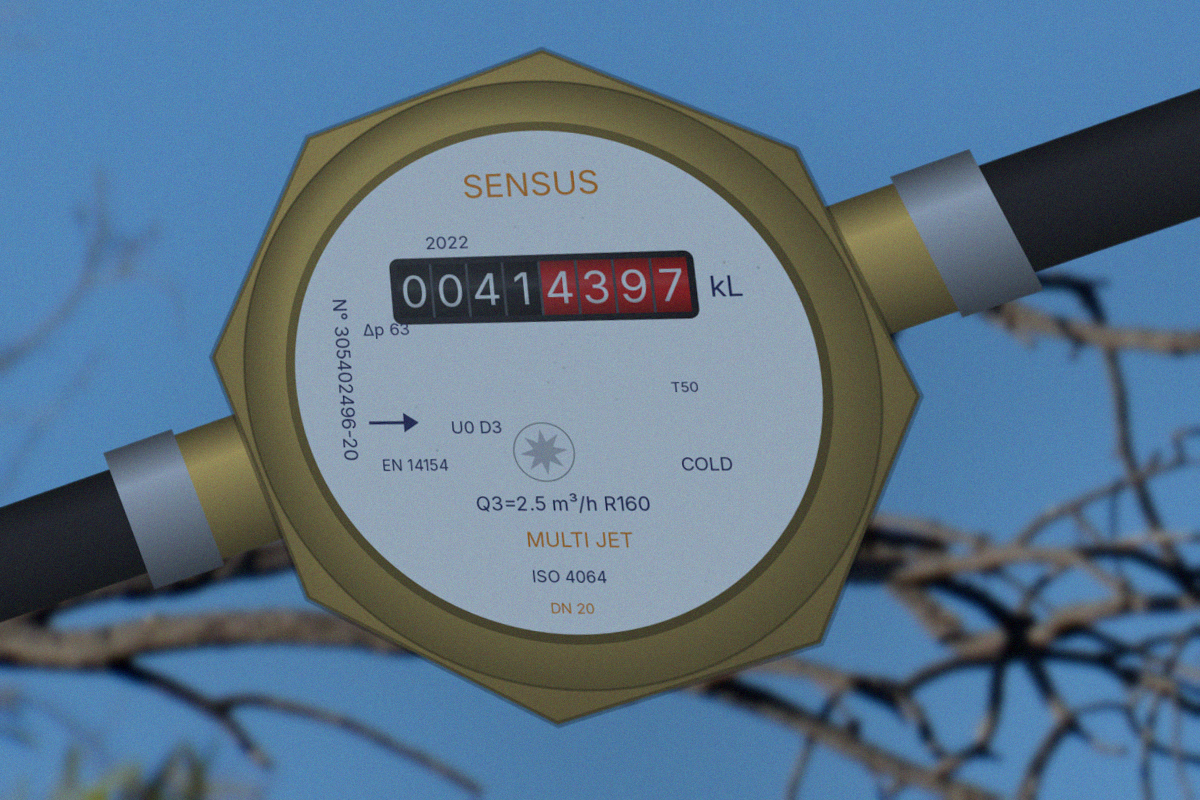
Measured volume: 41.4397,kL
